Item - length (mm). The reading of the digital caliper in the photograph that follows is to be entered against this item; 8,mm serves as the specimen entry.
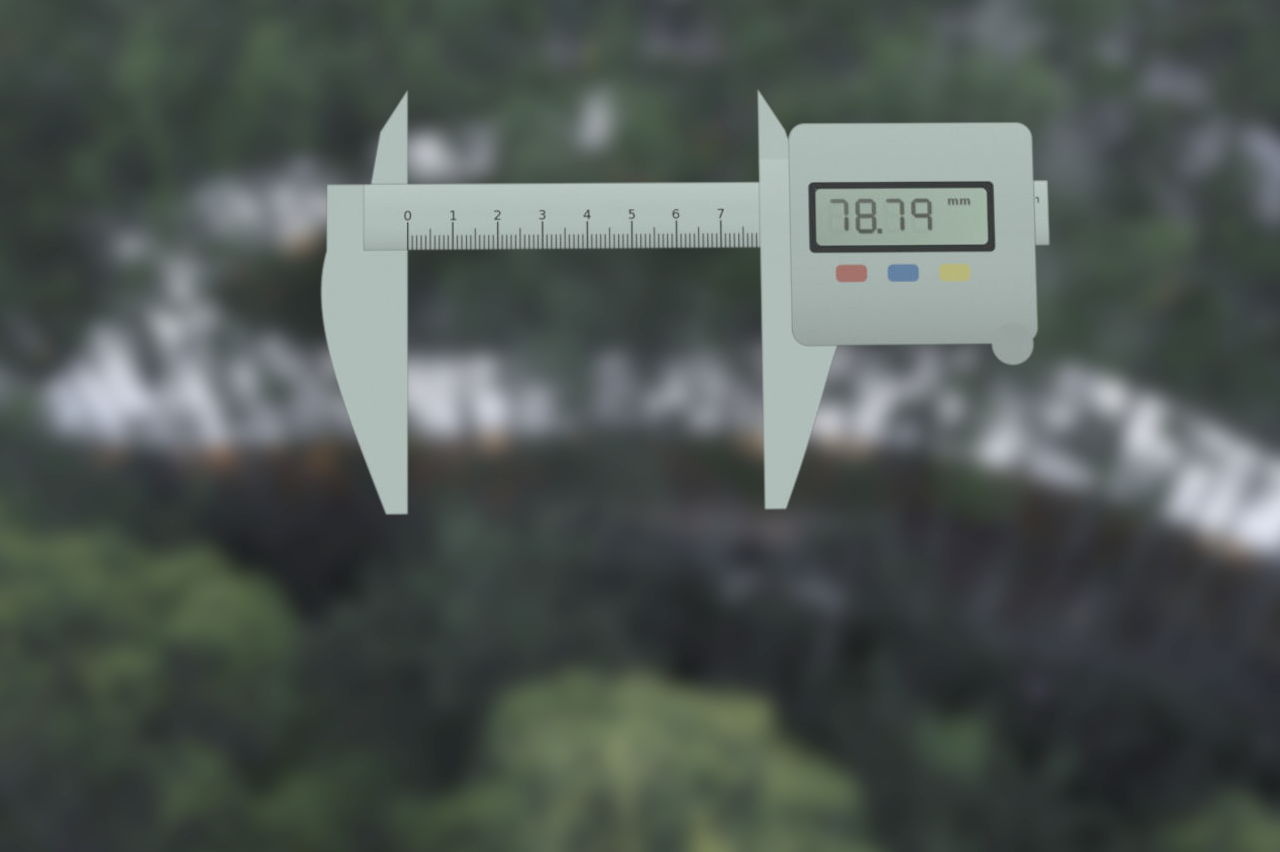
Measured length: 78.79,mm
